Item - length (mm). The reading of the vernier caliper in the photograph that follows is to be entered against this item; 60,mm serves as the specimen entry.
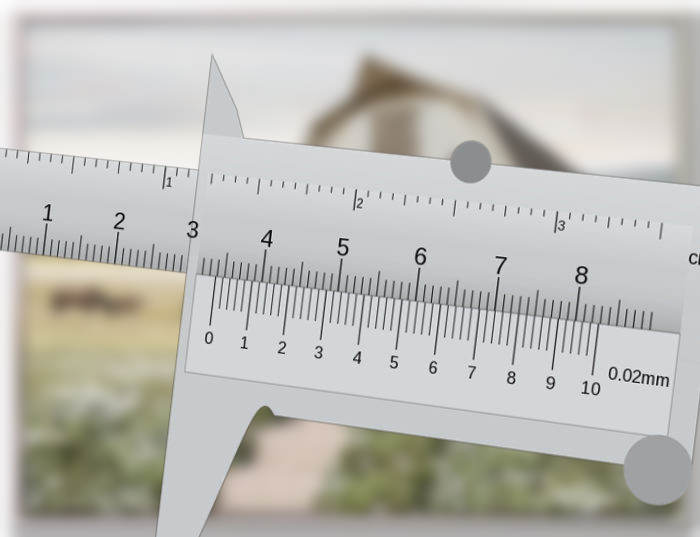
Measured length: 33.8,mm
